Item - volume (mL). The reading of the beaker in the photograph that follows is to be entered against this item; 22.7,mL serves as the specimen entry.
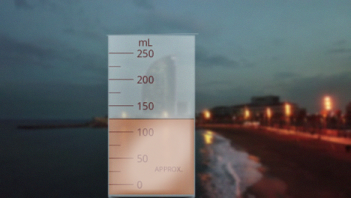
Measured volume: 125,mL
